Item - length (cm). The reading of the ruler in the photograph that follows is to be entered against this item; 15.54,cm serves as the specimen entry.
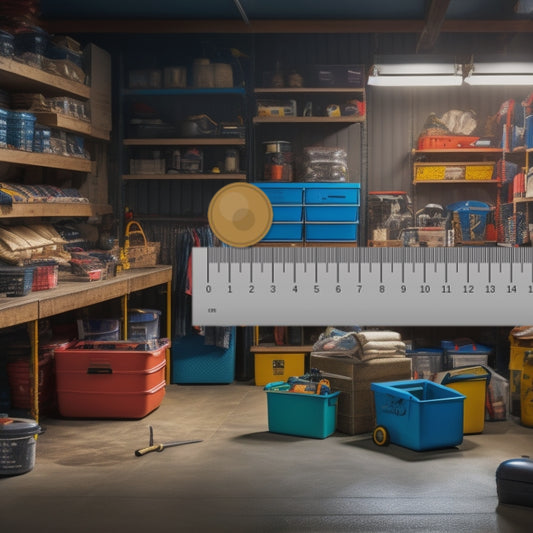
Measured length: 3,cm
